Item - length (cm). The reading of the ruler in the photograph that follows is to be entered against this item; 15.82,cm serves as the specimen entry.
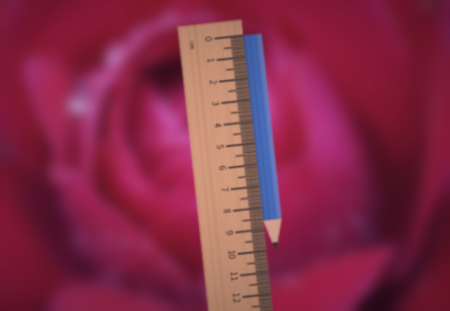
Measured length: 10,cm
